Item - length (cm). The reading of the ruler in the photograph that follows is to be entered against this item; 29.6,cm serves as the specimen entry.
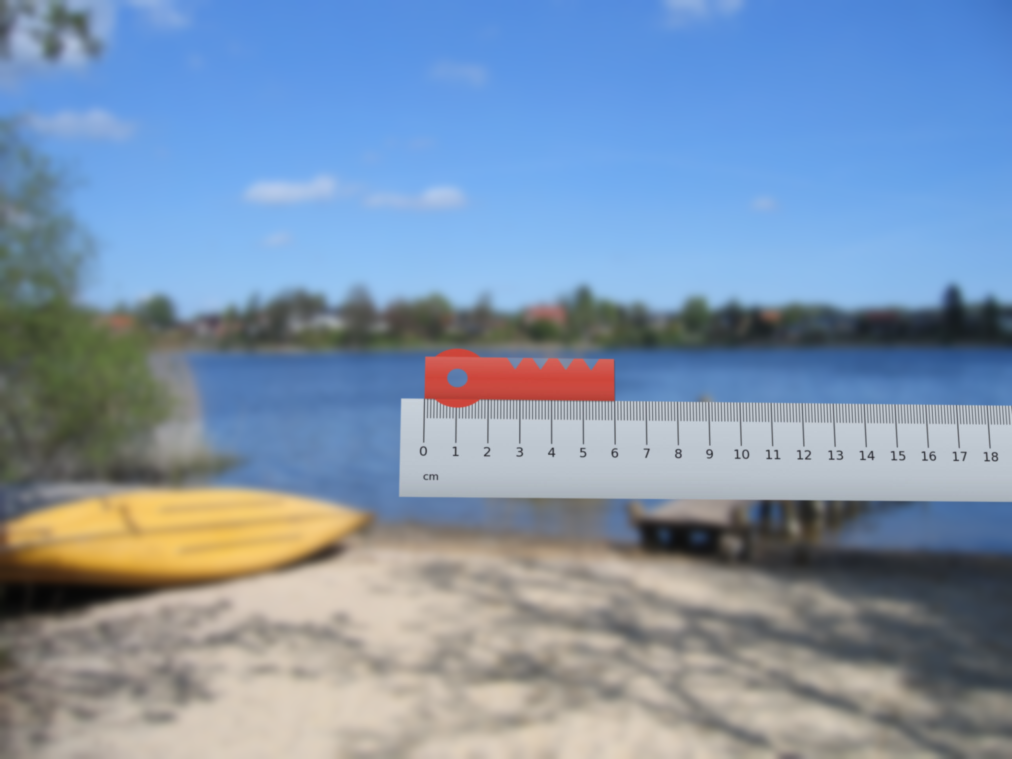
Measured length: 6,cm
